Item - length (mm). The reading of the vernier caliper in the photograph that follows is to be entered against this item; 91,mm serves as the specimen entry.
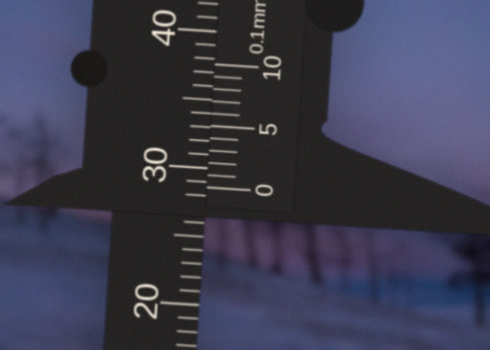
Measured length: 28.6,mm
